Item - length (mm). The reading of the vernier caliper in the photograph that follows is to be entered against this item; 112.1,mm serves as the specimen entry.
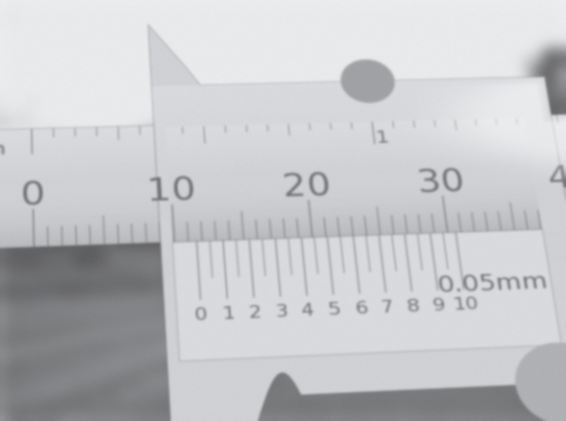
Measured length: 11.6,mm
